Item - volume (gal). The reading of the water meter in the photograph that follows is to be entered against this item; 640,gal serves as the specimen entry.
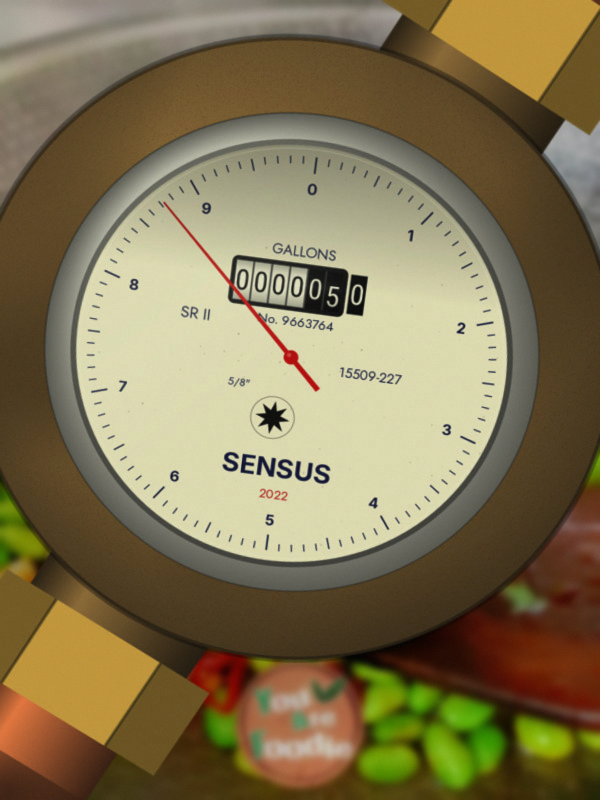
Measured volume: 48.7,gal
